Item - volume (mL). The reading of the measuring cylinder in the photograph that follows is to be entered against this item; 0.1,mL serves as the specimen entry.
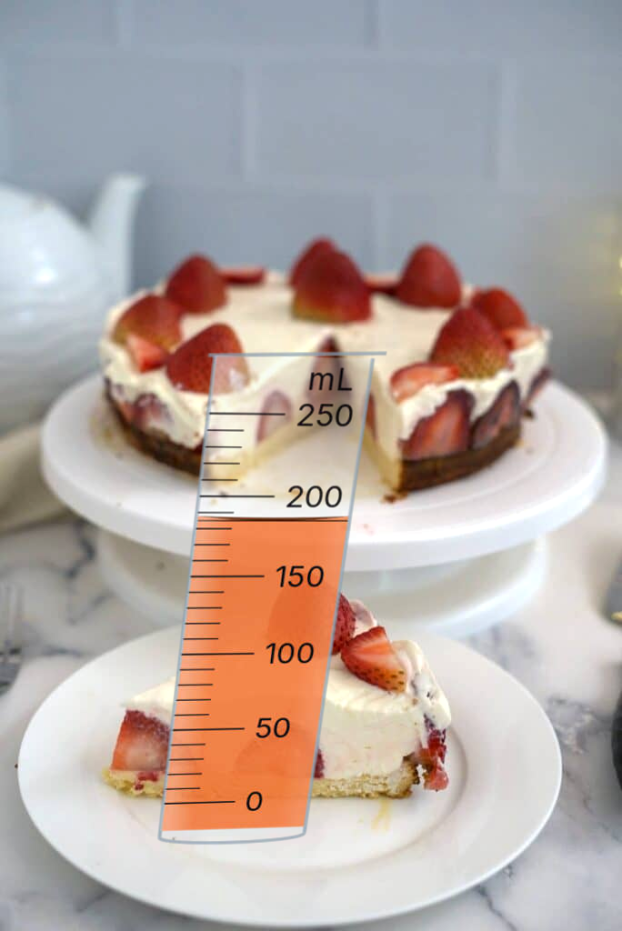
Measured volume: 185,mL
